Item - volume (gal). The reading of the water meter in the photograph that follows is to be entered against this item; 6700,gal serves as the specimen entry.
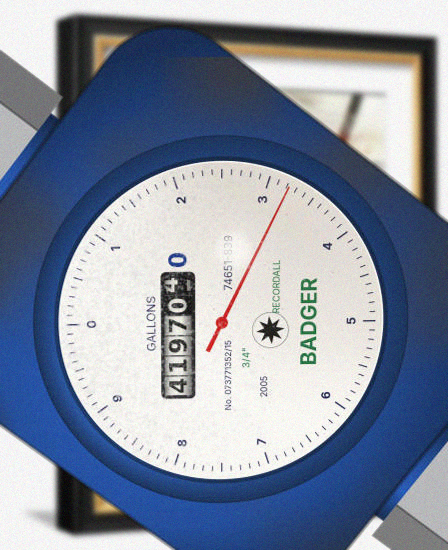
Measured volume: 4197043.2,gal
